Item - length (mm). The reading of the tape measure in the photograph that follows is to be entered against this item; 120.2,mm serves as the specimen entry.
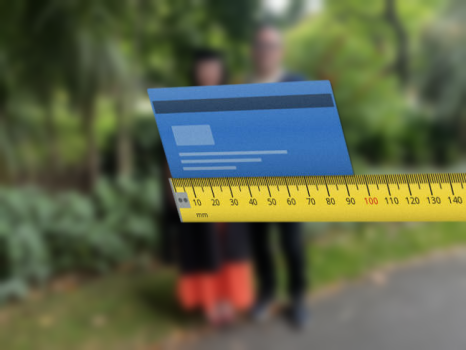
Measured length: 95,mm
